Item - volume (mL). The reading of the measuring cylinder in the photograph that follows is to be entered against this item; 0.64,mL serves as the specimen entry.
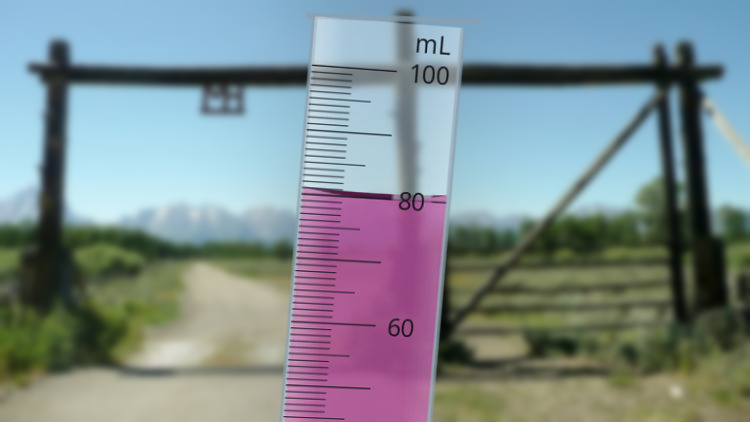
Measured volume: 80,mL
